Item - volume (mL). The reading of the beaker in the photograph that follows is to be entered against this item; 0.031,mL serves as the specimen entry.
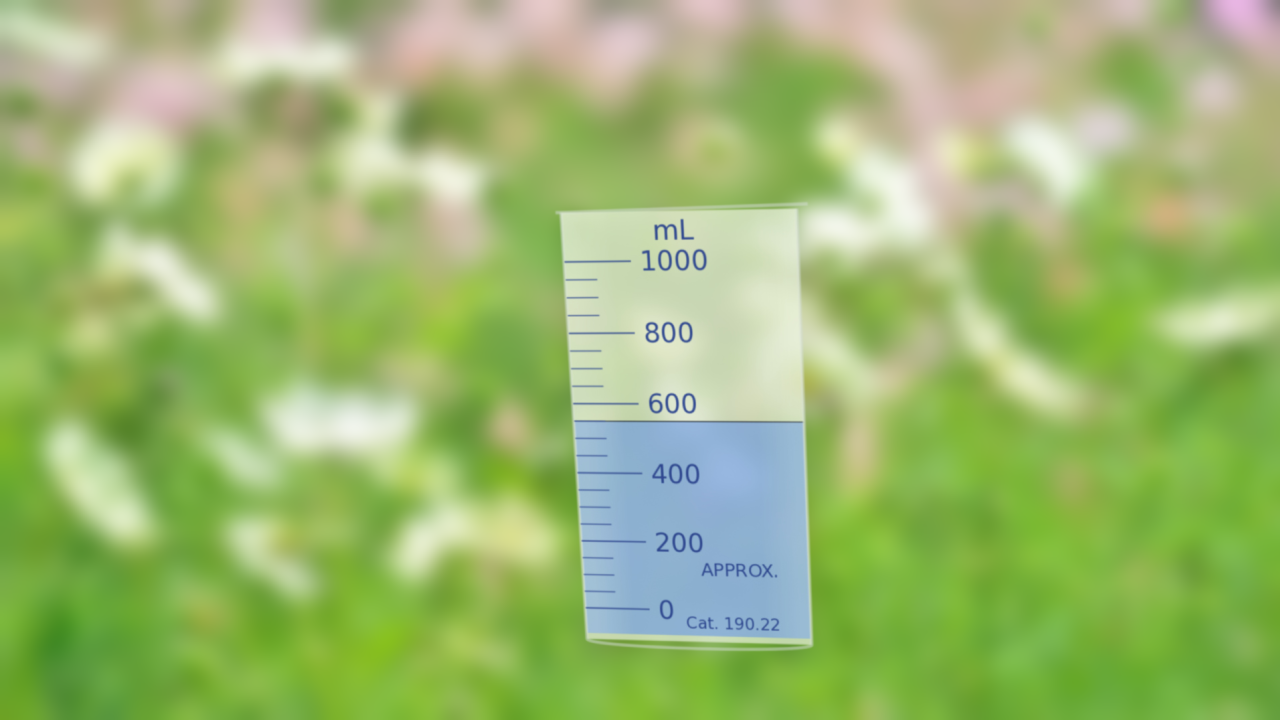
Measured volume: 550,mL
